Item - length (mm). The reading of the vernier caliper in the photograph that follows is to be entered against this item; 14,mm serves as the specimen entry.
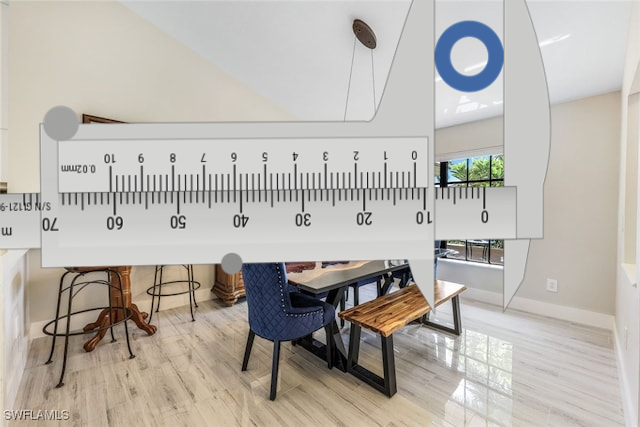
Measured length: 11.6,mm
